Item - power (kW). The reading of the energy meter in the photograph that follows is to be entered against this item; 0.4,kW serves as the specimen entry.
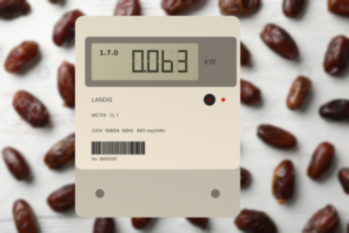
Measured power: 0.063,kW
